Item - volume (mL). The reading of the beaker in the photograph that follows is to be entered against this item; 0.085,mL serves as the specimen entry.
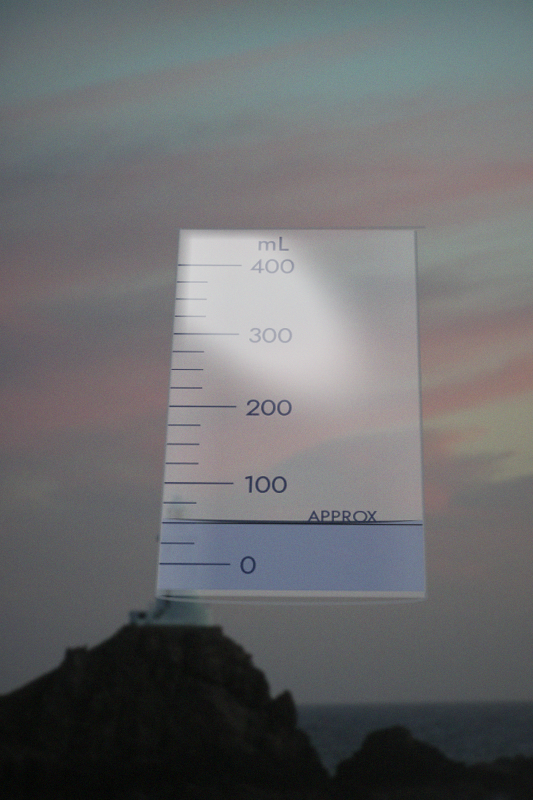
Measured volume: 50,mL
